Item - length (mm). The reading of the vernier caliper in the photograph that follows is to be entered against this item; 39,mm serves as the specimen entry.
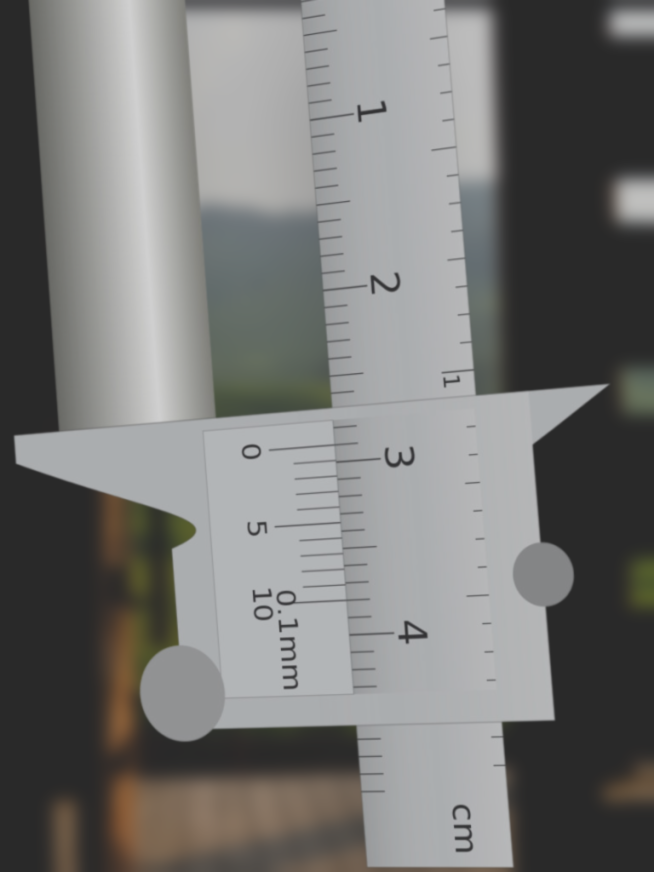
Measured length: 29.0,mm
